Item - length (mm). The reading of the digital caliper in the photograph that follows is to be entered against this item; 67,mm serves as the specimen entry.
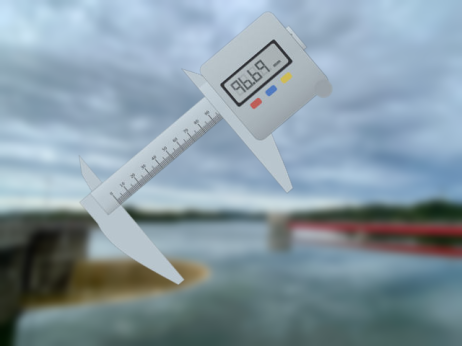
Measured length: 96.69,mm
